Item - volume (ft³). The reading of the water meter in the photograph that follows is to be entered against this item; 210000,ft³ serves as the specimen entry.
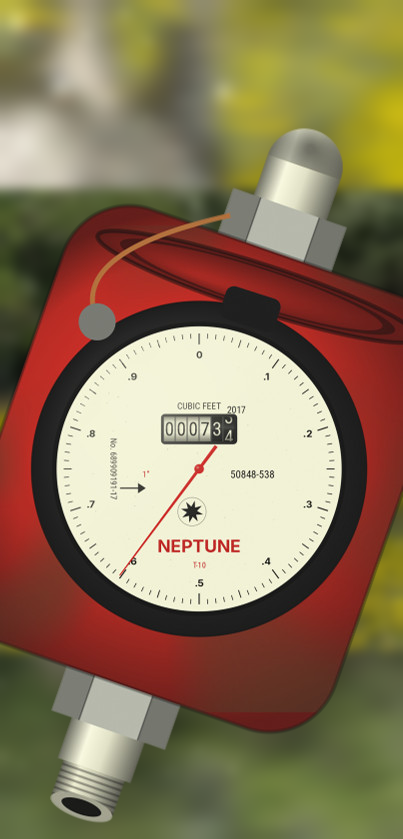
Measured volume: 733.60,ft³
